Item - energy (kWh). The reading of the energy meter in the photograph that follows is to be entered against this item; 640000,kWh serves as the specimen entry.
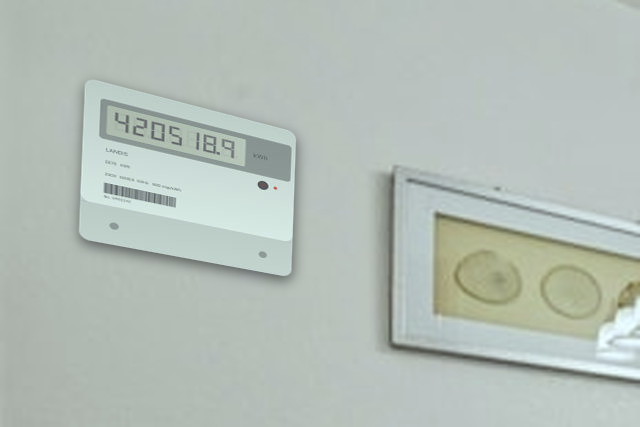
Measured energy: 420518.9,kWh
